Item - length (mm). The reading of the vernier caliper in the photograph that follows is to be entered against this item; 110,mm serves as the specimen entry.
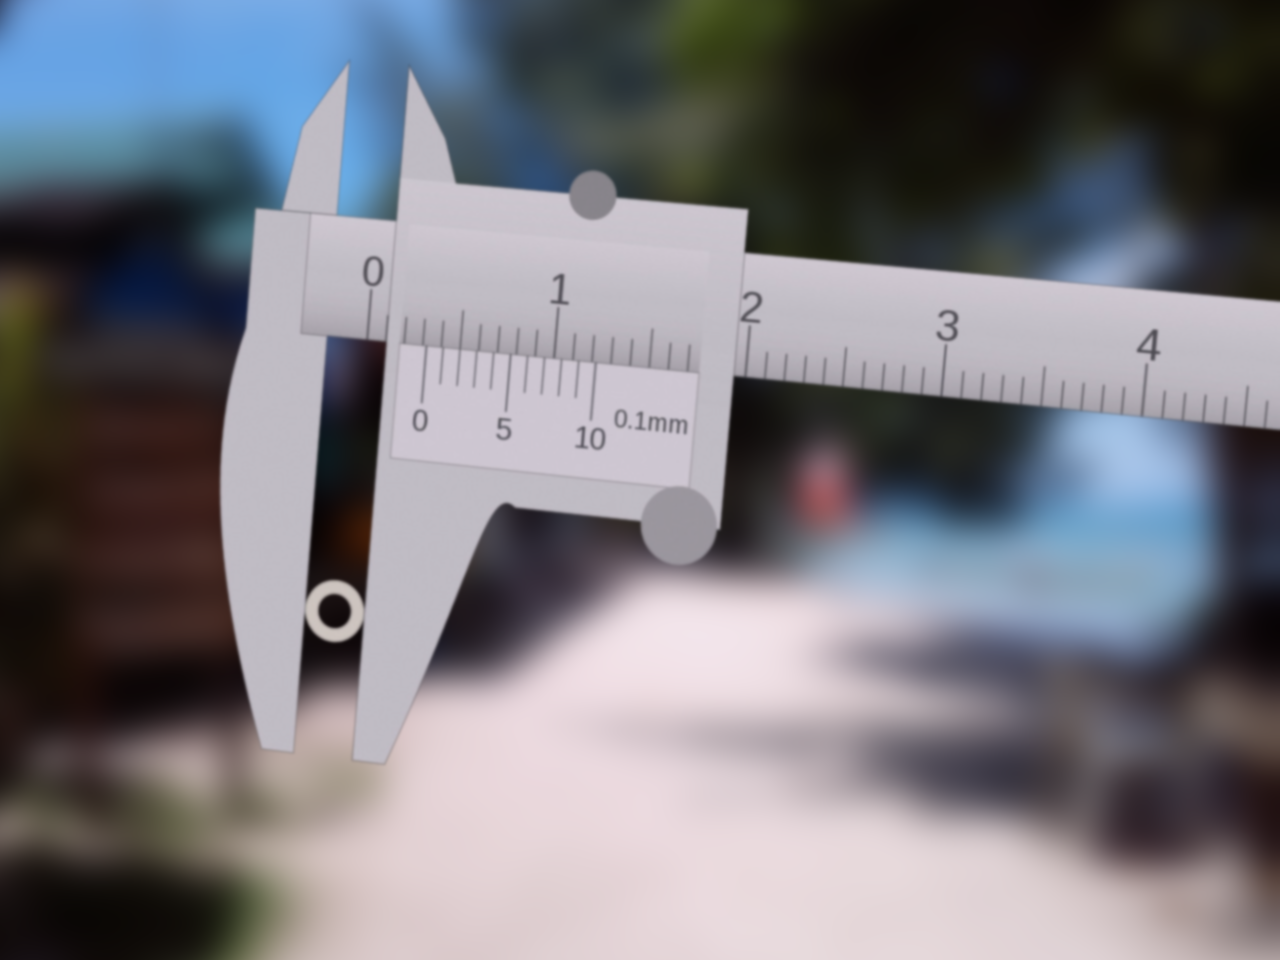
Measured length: 3.2,mm
